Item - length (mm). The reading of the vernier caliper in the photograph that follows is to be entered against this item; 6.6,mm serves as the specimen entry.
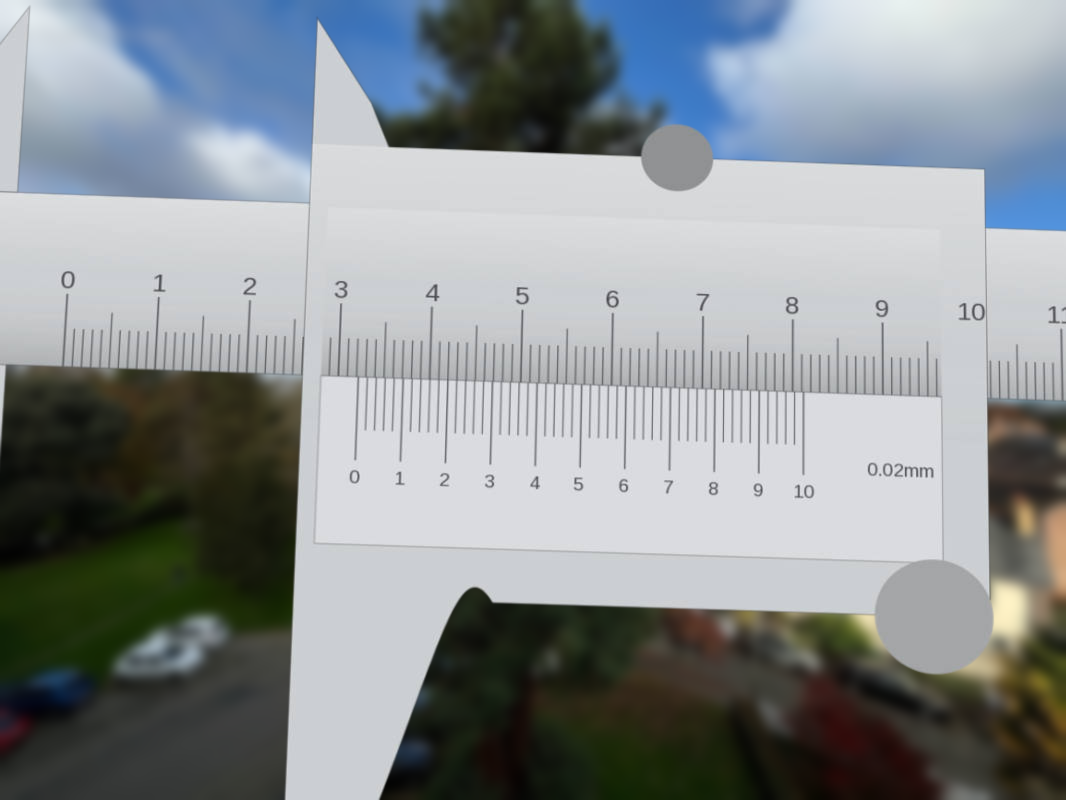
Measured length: 32.2,mm
